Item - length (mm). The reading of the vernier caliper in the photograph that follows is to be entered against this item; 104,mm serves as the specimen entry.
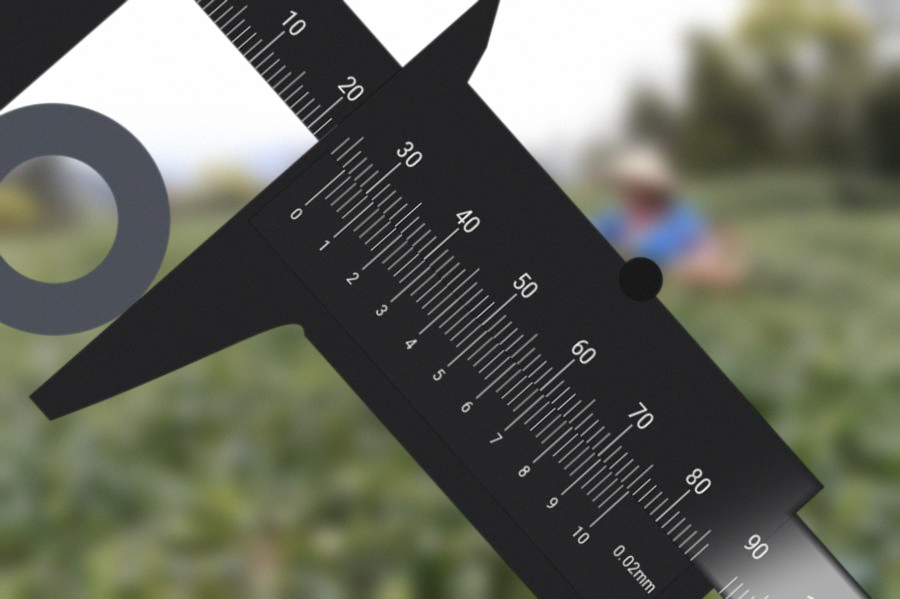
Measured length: 26.4,mm
